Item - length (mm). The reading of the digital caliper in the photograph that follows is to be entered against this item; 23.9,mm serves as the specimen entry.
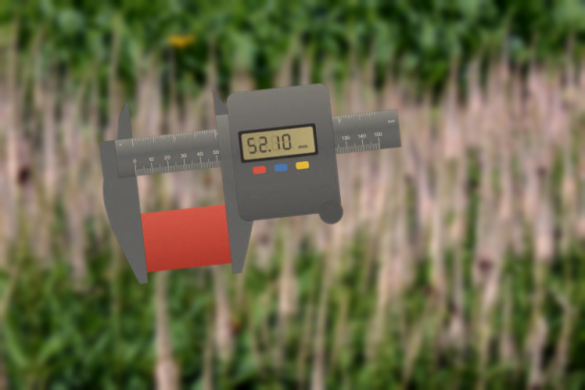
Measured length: 52.10,mm
